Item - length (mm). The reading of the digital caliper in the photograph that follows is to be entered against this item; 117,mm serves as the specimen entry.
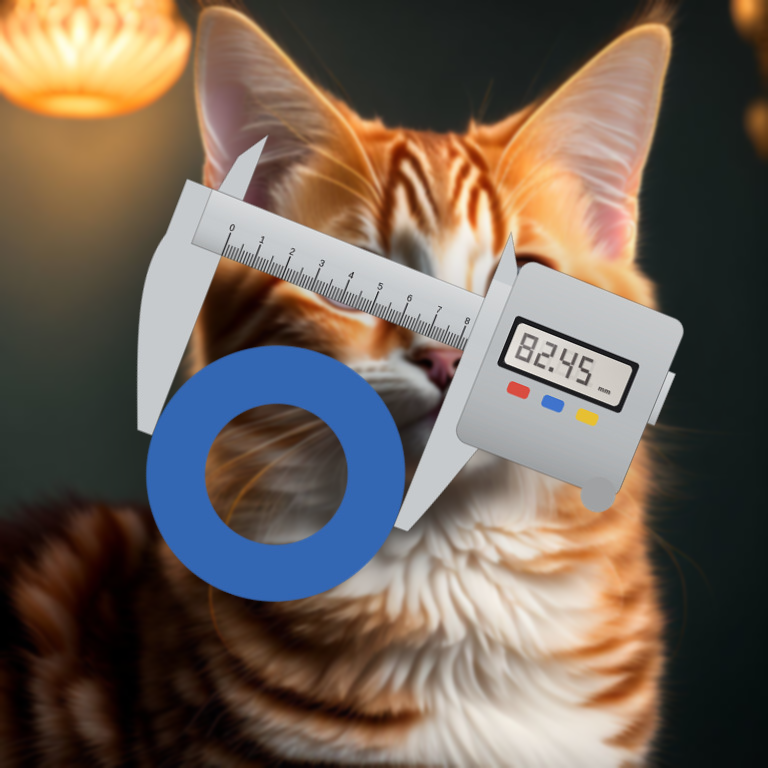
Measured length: 82.45,mm
